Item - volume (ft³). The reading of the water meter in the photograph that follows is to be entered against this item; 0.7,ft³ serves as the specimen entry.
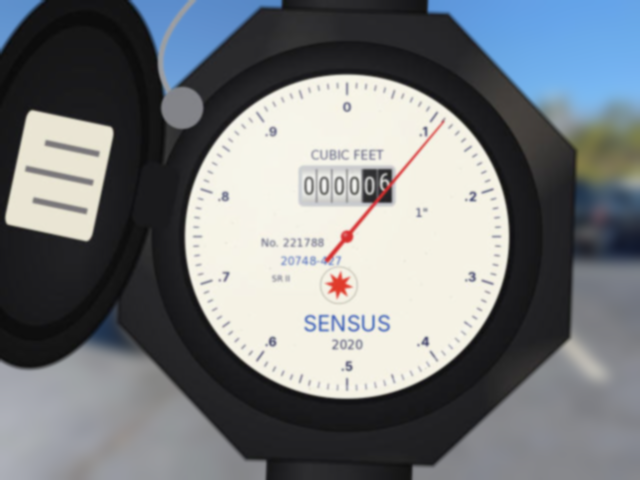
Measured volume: 6.11,ft³
